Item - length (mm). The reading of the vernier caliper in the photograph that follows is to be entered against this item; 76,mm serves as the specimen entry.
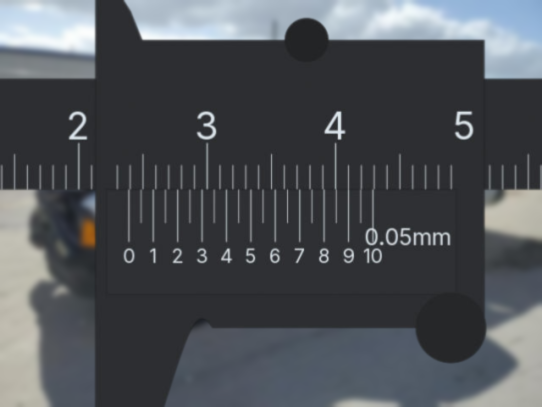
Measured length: 23.9,mm
